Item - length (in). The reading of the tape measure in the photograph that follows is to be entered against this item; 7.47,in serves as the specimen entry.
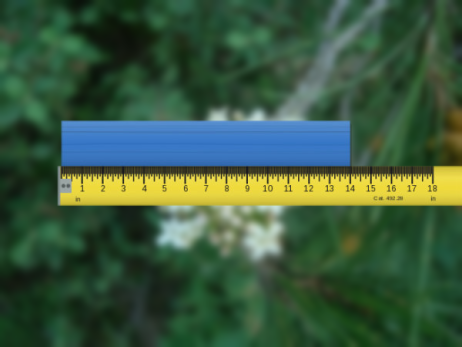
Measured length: 14,in
